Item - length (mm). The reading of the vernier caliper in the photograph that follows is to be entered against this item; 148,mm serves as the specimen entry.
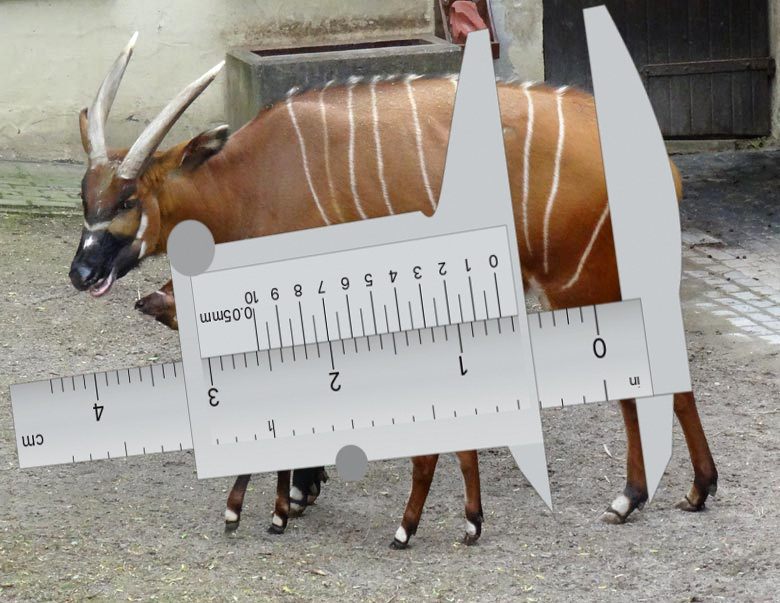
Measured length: 6.8,mm
